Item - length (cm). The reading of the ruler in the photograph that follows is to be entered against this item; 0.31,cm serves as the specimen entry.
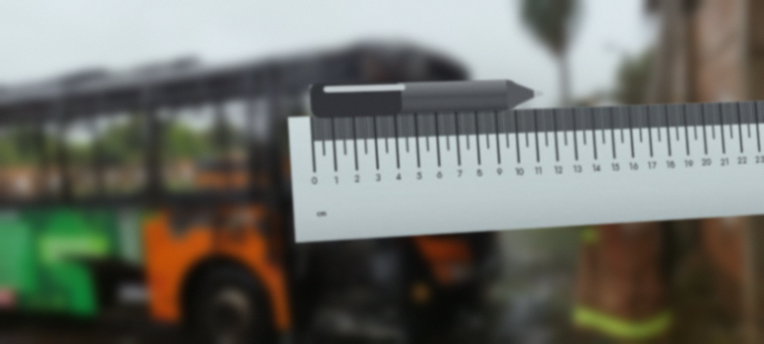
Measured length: 11.5,cm
